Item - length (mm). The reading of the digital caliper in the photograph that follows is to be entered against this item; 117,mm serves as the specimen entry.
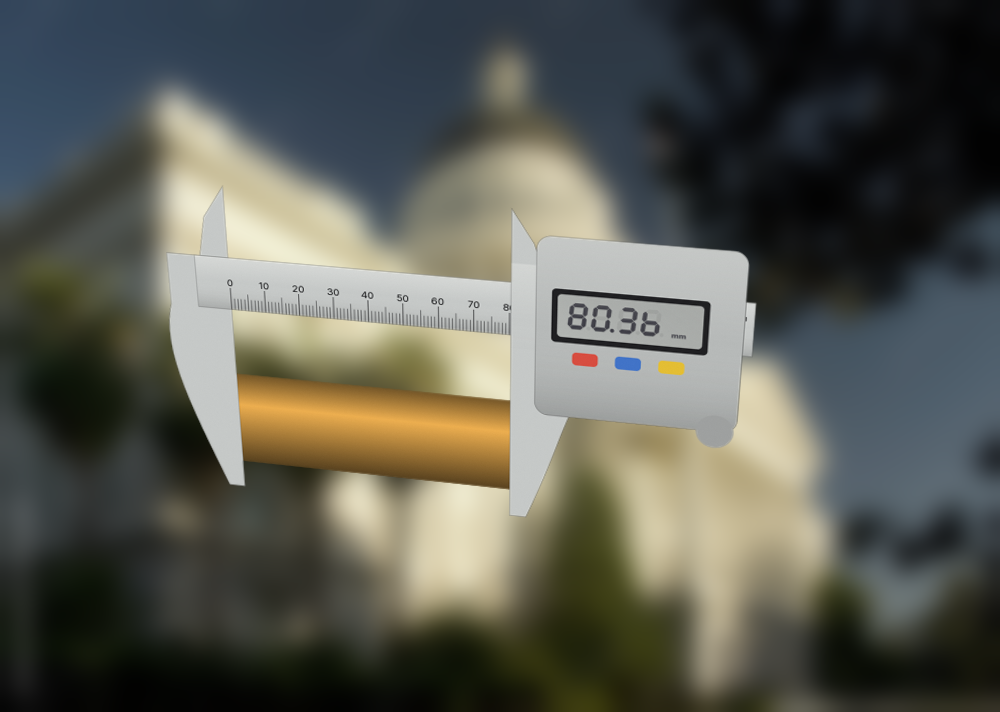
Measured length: 80.36,mm
